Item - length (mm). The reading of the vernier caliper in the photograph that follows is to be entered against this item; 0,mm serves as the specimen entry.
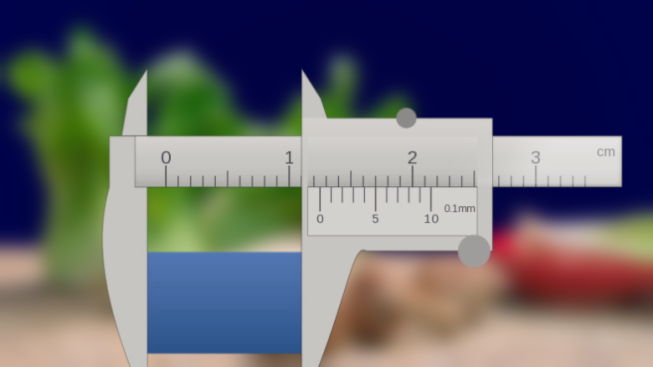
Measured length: 12.5,mm
